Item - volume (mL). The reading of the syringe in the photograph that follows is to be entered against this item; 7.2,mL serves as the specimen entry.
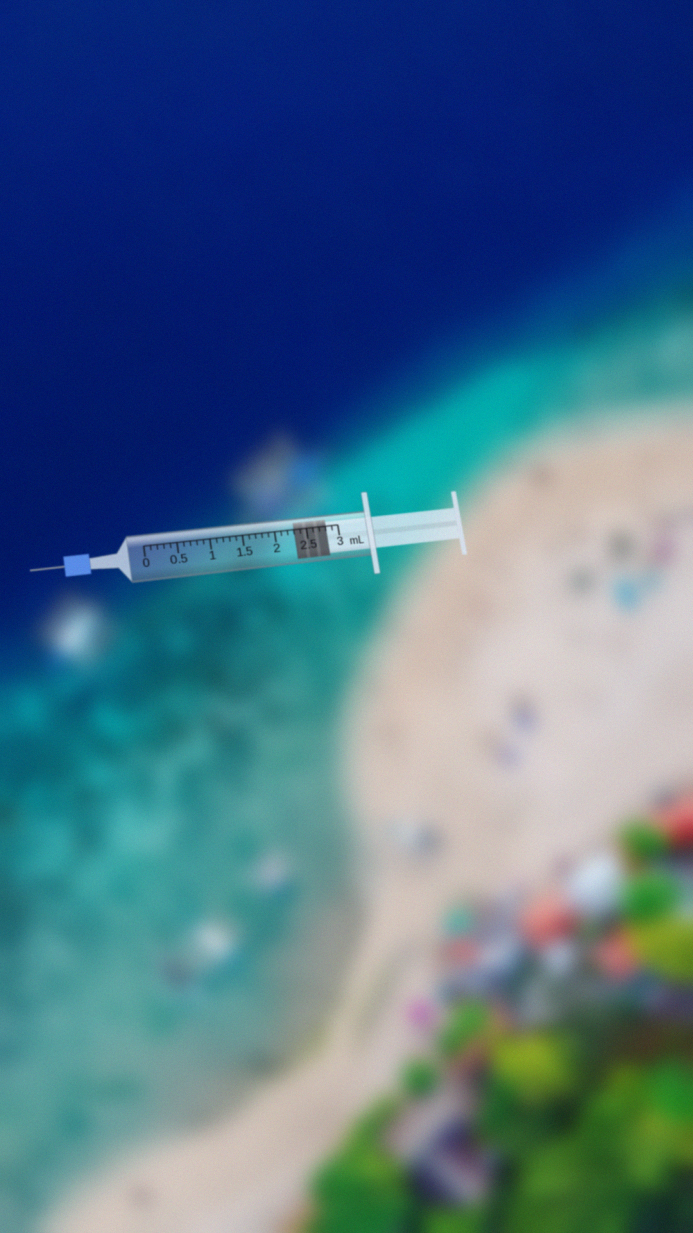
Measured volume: 2.3,mL
